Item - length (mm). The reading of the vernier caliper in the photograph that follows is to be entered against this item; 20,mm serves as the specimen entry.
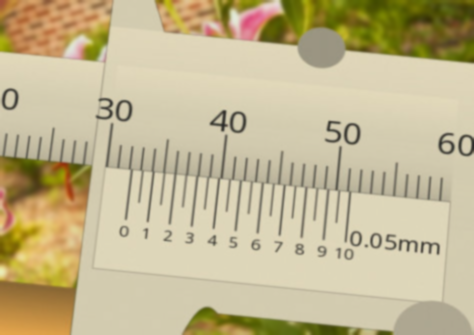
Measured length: 32.2,mm
